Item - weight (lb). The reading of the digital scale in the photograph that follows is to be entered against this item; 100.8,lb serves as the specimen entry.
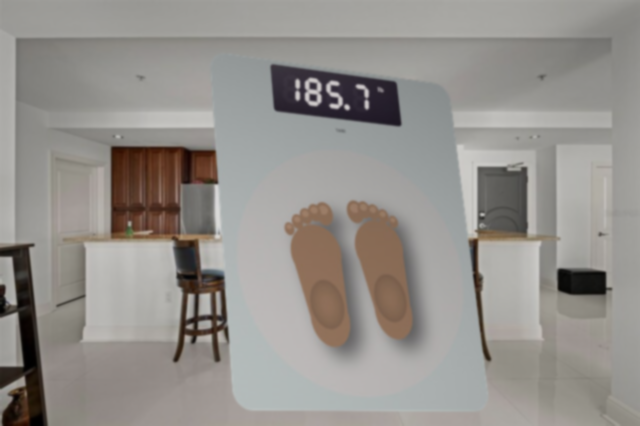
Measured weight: 185.7,lb
